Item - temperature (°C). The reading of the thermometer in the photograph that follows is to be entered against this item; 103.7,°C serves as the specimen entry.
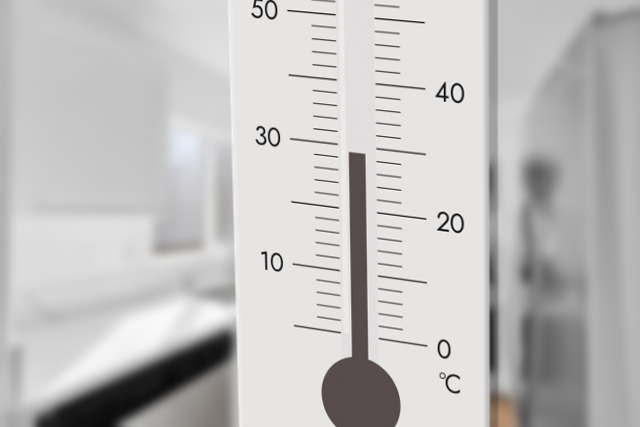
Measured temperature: 29,°C
